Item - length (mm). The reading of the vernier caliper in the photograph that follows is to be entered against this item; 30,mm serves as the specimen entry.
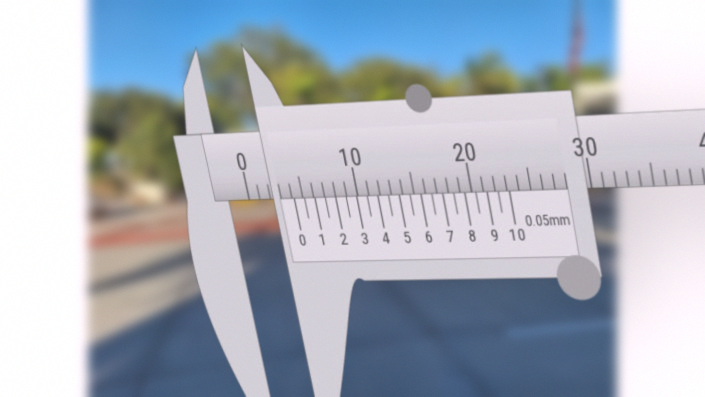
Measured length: 4.2,mm
